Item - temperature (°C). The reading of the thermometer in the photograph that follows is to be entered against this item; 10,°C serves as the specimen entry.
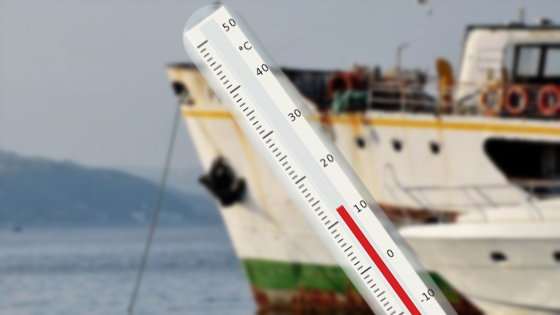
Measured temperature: 12,°C
